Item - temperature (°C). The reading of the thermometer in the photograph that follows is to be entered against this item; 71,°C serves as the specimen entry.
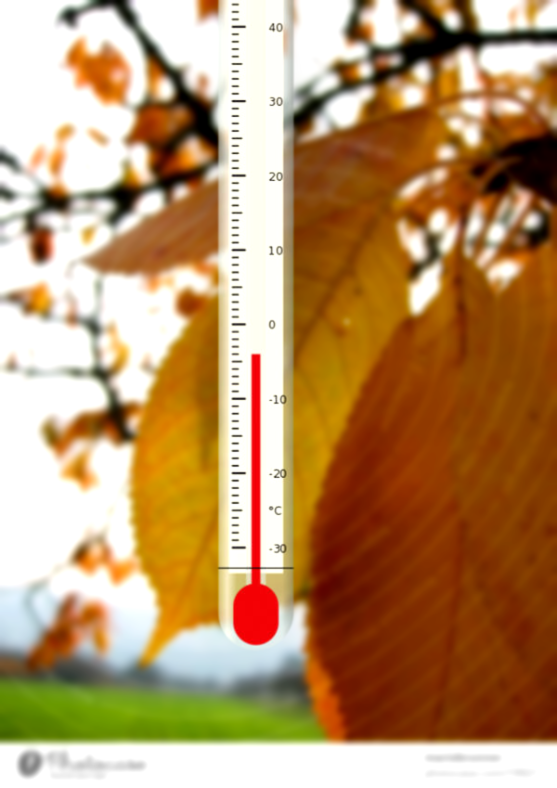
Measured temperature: -4,°C
